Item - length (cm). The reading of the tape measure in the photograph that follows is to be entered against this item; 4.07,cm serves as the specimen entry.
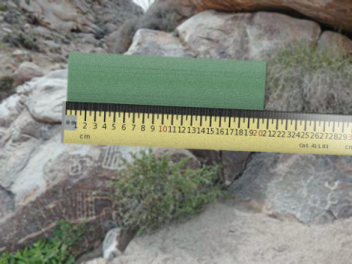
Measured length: 20.5,cm
